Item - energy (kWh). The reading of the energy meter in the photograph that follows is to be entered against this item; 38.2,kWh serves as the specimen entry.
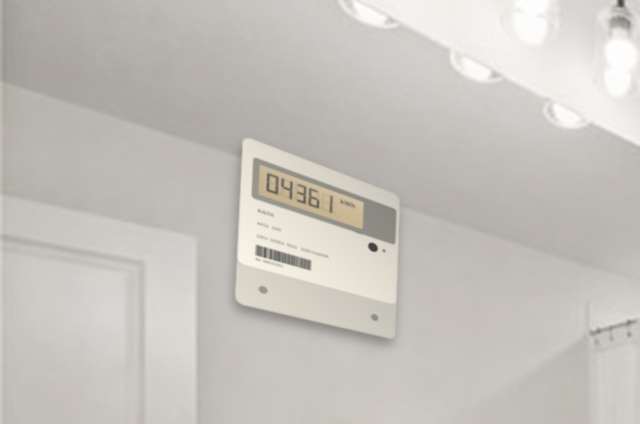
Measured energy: 4361,kWh
